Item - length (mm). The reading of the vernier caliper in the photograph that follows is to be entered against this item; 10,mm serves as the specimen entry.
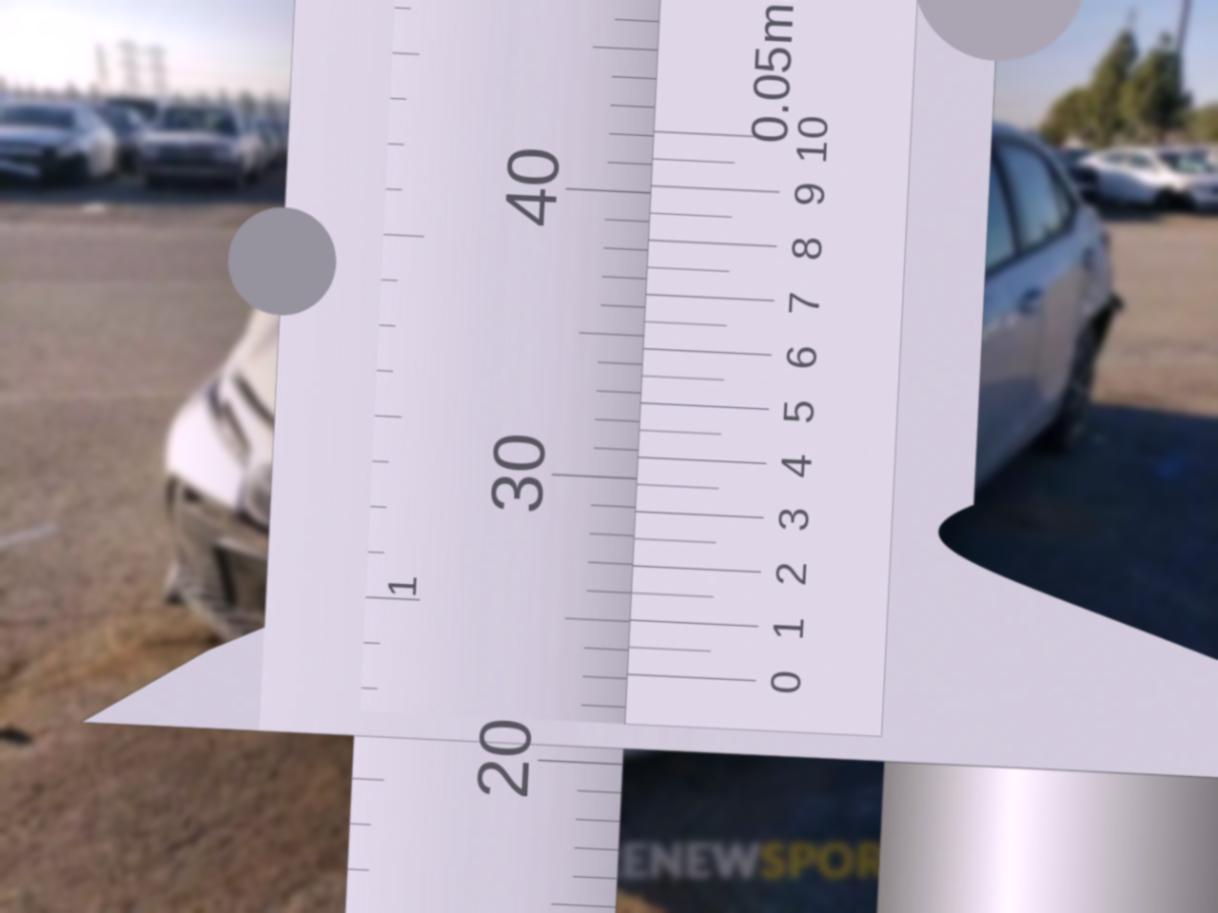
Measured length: 23.15,mm
